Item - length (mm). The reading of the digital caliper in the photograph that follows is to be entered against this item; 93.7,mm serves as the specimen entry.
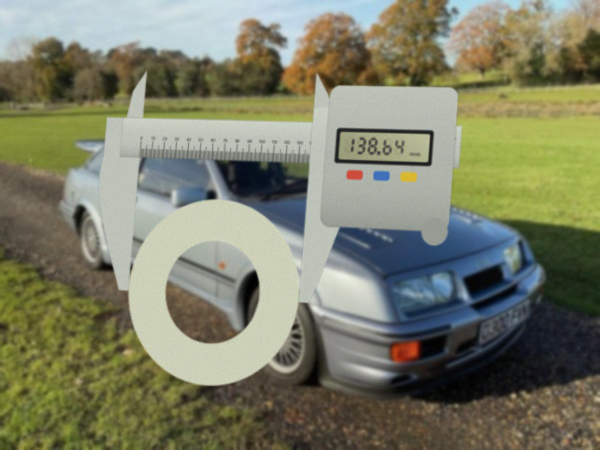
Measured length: 138.64,mm
